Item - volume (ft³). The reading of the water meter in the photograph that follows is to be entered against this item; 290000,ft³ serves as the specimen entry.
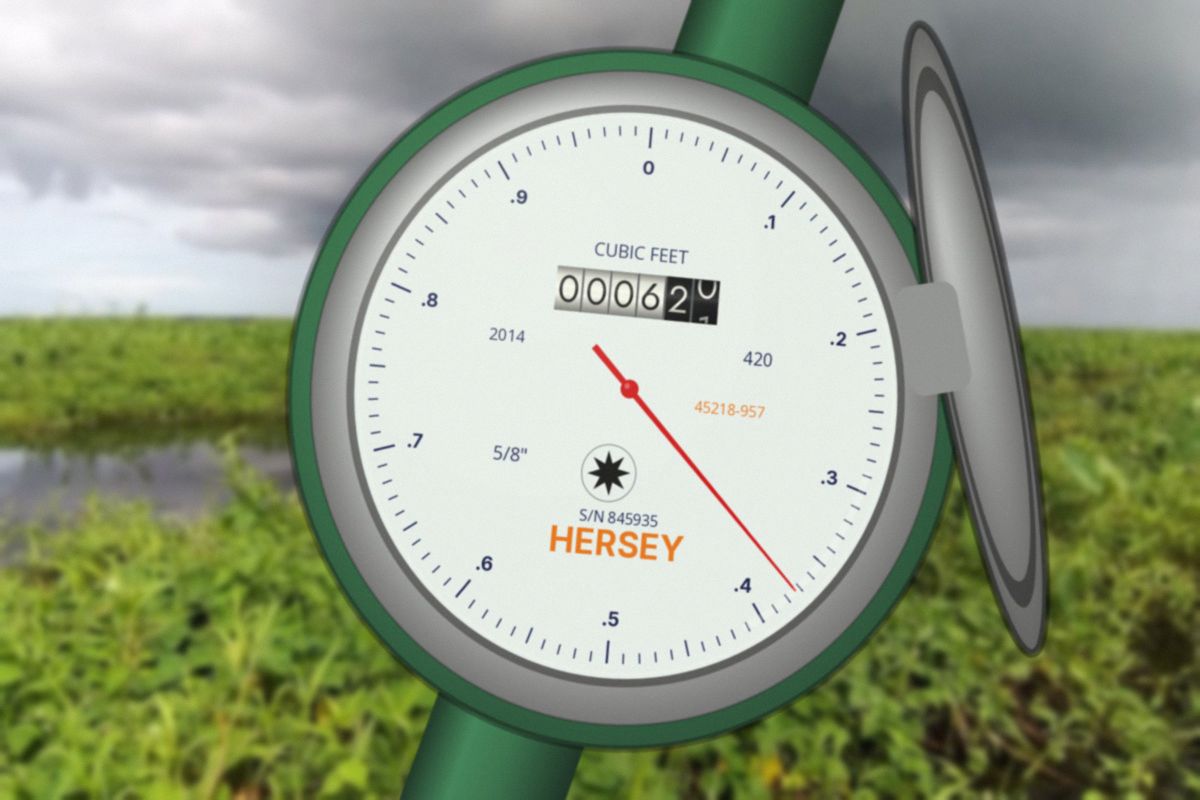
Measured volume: 620.37,ft³
